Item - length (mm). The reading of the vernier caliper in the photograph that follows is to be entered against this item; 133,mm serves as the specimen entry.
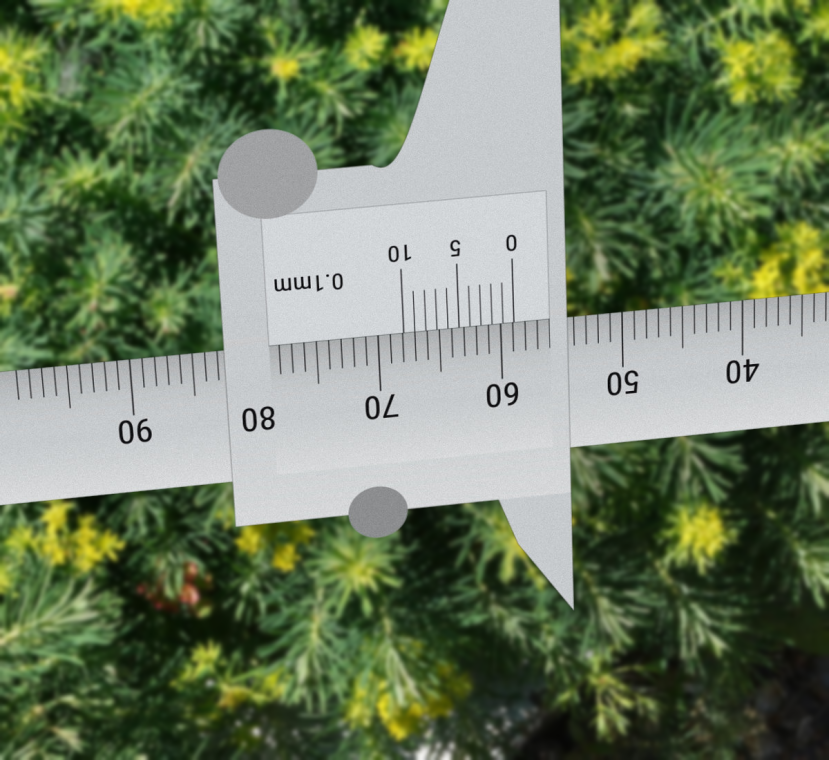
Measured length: 58.9,mm
